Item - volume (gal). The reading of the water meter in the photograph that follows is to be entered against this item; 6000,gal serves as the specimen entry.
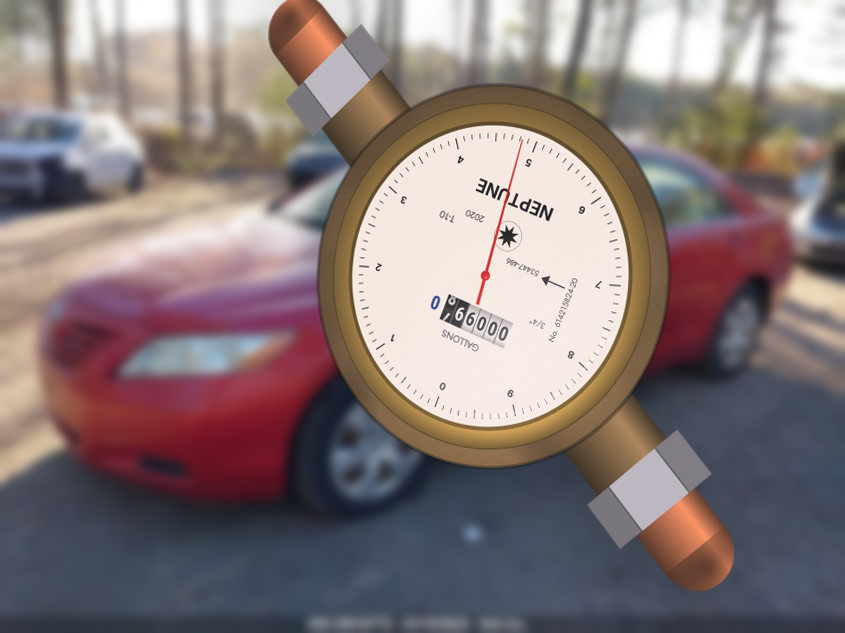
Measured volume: 9974.8,gal
